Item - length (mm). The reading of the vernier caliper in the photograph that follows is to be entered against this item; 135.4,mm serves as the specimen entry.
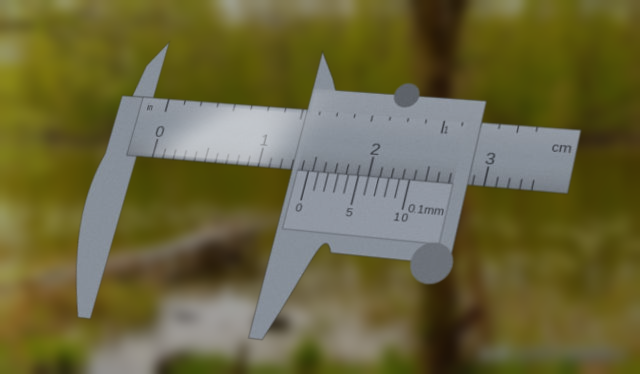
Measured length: 14.6,mm
